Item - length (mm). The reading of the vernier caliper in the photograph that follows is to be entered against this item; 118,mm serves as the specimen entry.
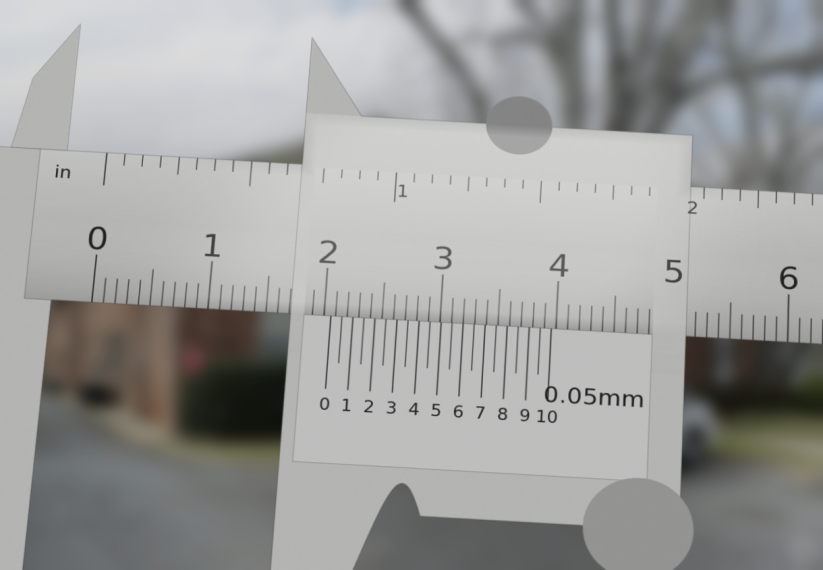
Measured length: 20.6,mm
